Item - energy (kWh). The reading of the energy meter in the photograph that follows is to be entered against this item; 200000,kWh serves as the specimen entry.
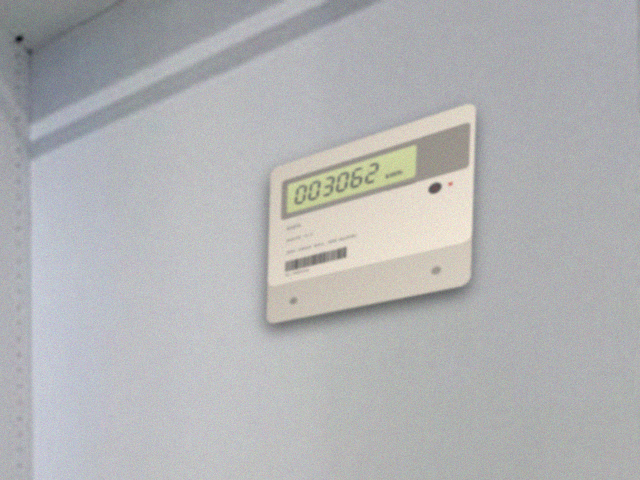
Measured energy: 3062,kWh
